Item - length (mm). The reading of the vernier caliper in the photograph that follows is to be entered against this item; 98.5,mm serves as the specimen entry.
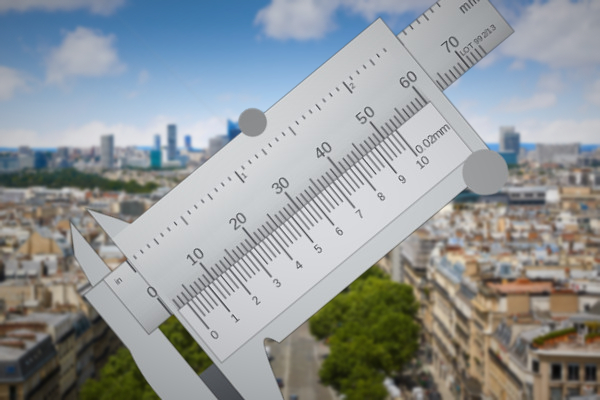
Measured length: 3.6,mm
